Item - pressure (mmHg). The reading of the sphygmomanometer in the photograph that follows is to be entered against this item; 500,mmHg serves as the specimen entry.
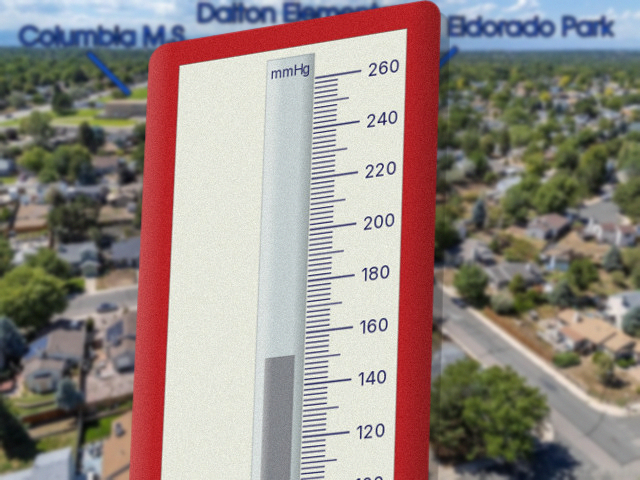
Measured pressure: 152,mmHg
